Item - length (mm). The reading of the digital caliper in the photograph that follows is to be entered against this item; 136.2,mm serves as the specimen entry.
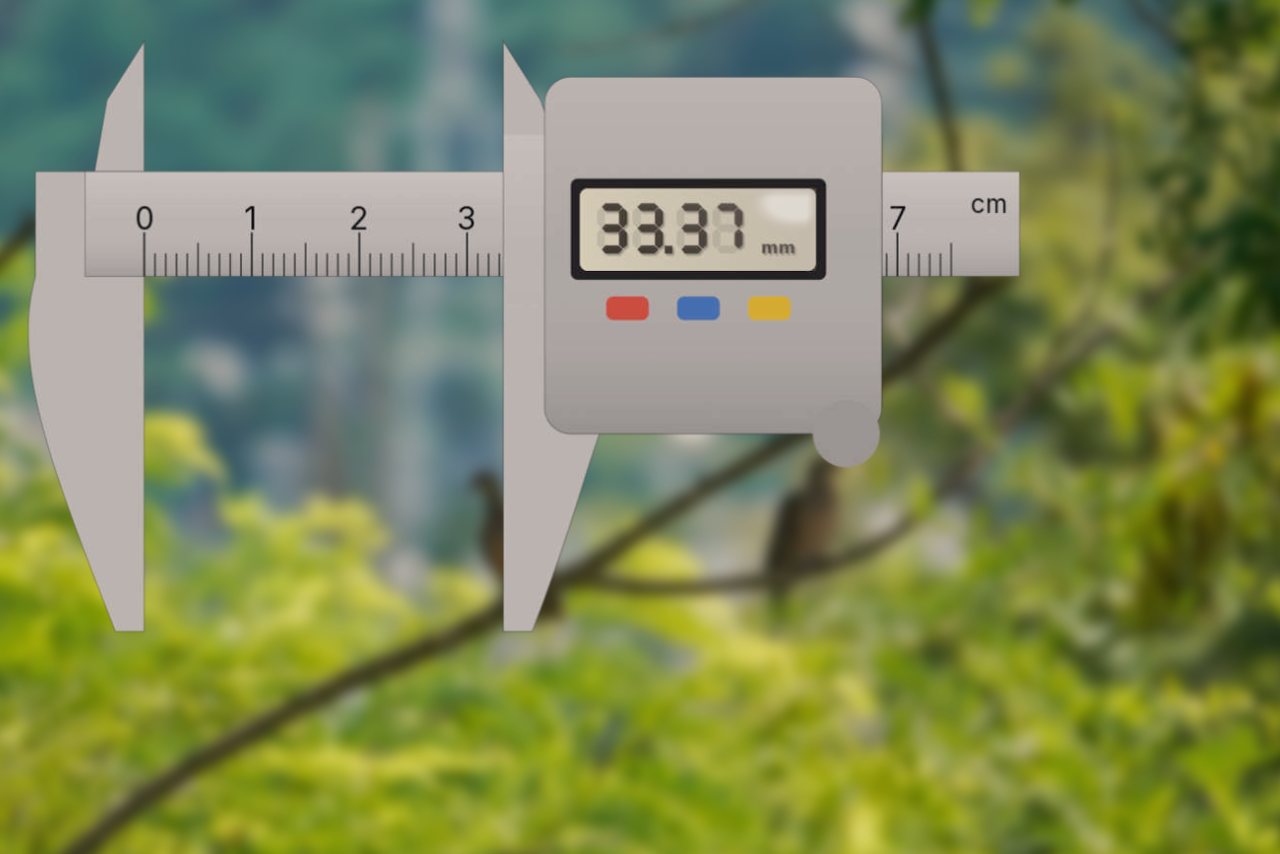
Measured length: 33.37,mm
